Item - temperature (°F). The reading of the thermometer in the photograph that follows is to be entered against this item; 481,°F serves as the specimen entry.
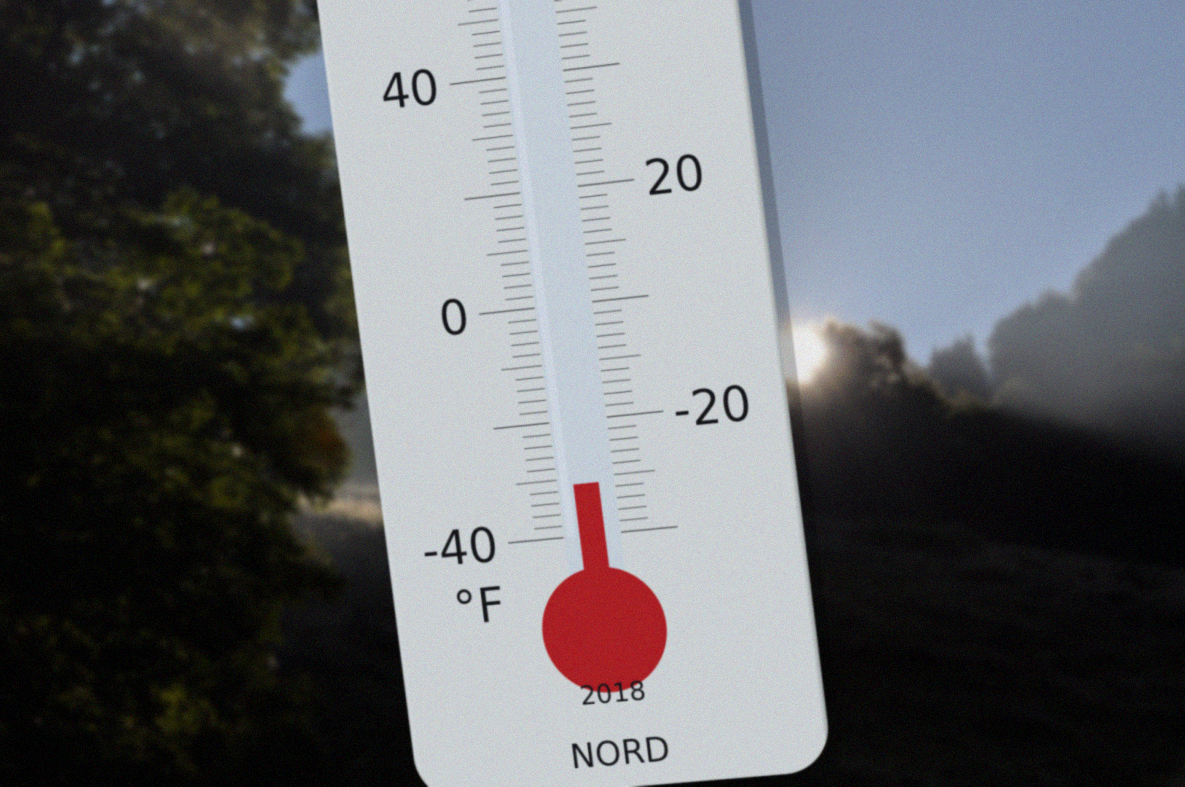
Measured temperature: -31,°F
